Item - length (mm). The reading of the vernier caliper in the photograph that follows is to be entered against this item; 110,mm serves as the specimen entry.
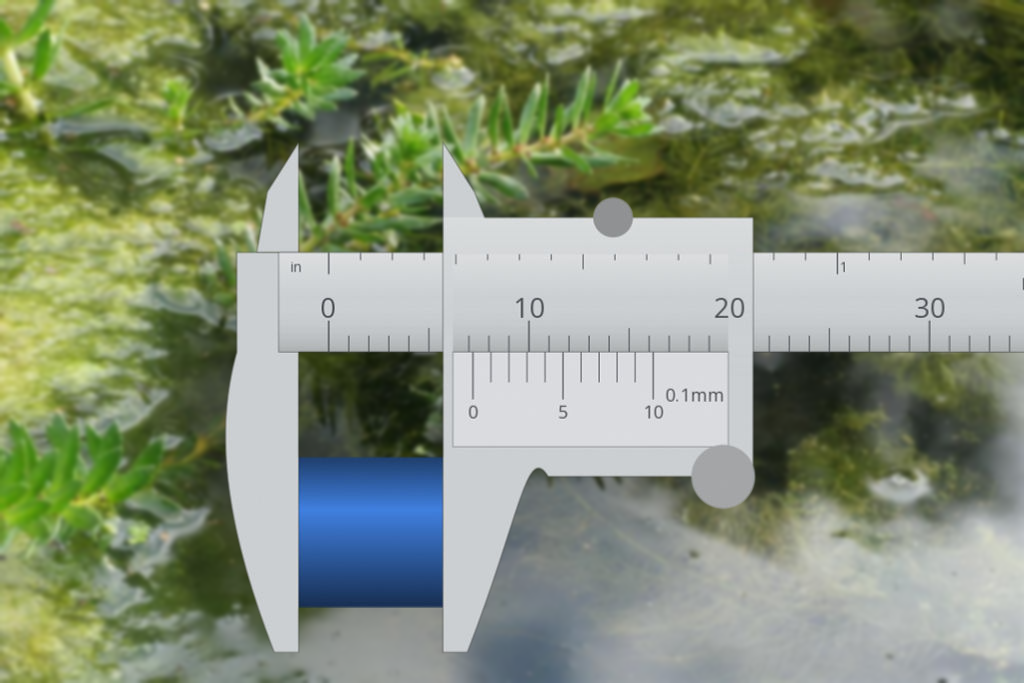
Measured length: 7.2,mm
